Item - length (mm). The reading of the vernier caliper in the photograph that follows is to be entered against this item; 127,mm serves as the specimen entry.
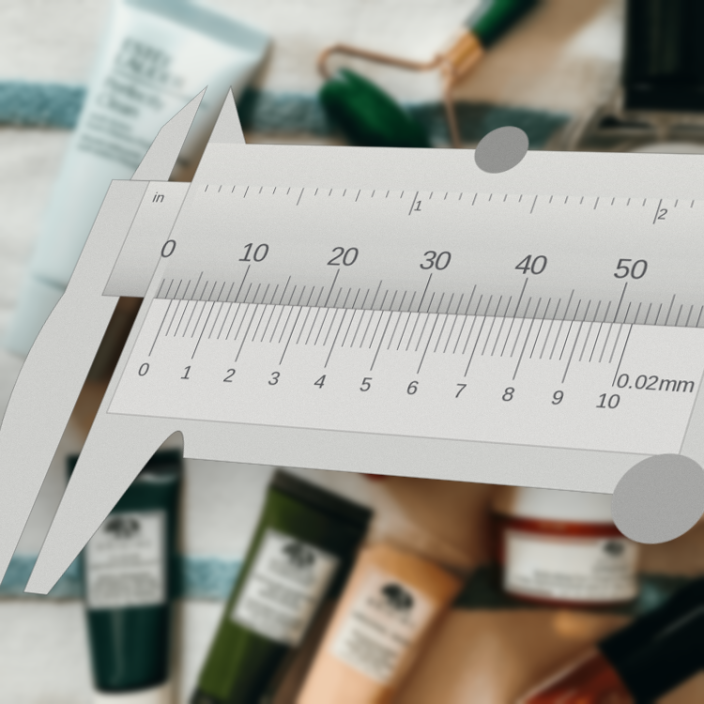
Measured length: 2.8,mm
